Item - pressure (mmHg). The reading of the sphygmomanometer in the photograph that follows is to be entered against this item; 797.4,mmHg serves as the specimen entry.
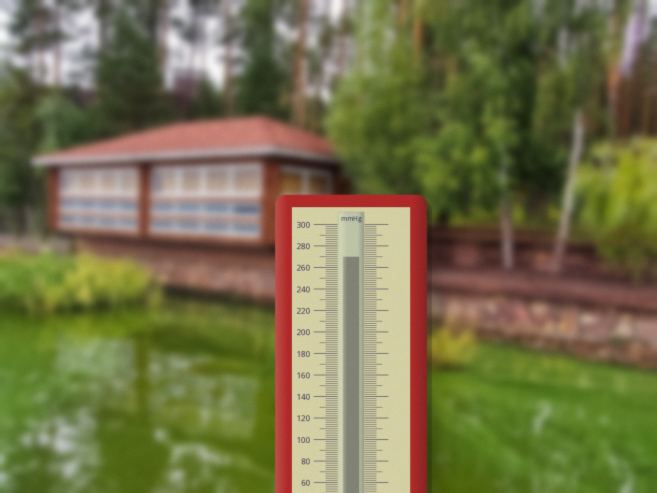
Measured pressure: 270,mmHg
